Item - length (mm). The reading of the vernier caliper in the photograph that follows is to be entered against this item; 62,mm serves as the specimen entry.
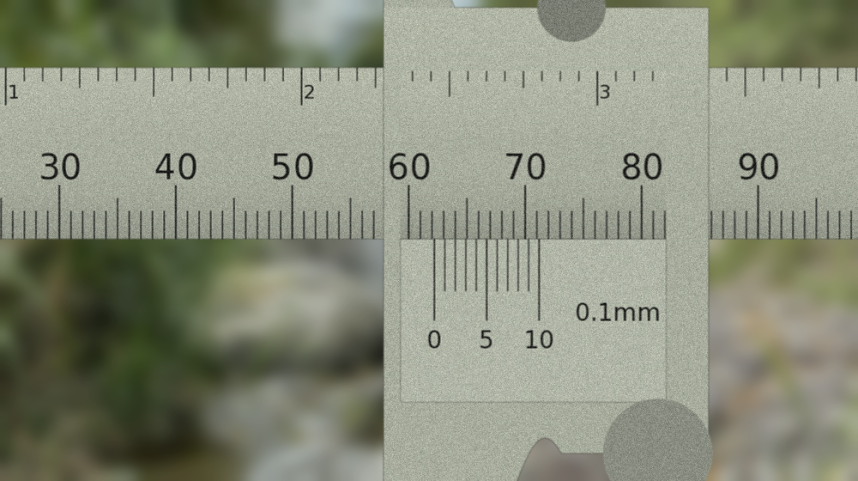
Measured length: 62.2,mm
